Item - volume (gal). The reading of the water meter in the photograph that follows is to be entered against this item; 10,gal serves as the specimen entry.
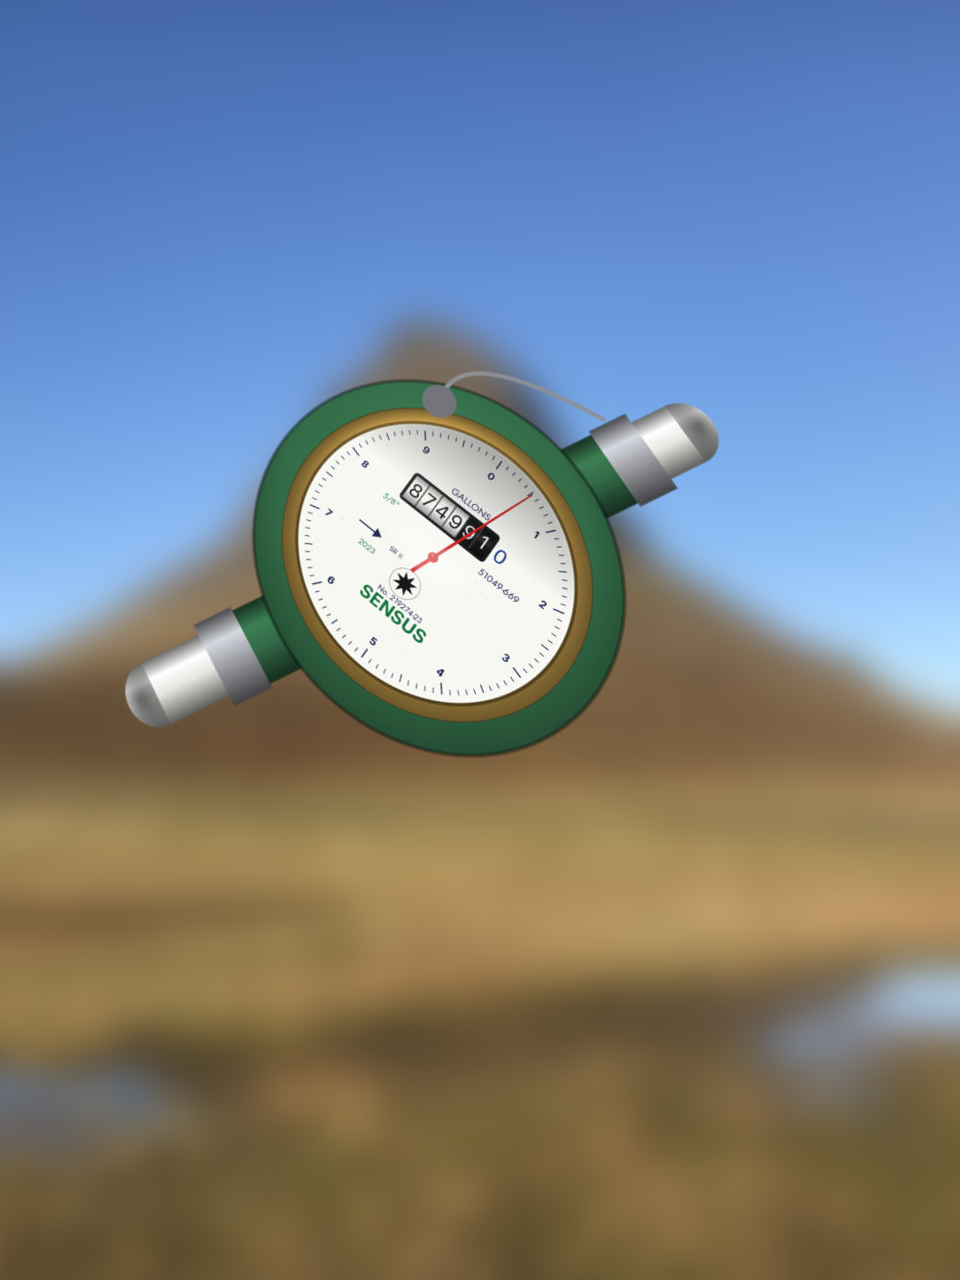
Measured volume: 8749910.5,gal
